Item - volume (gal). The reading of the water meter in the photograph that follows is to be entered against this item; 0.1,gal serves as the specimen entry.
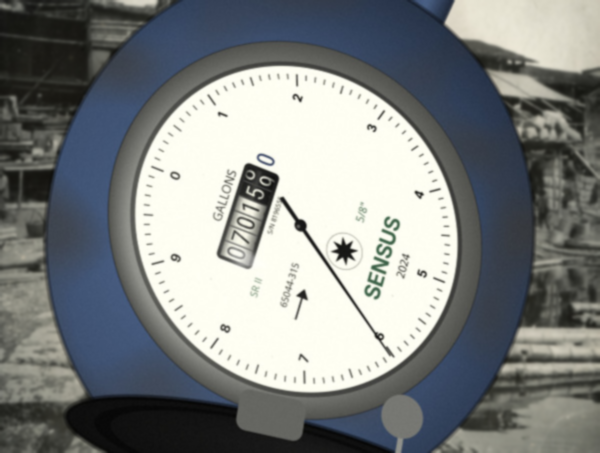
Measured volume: 701586.0,gal
